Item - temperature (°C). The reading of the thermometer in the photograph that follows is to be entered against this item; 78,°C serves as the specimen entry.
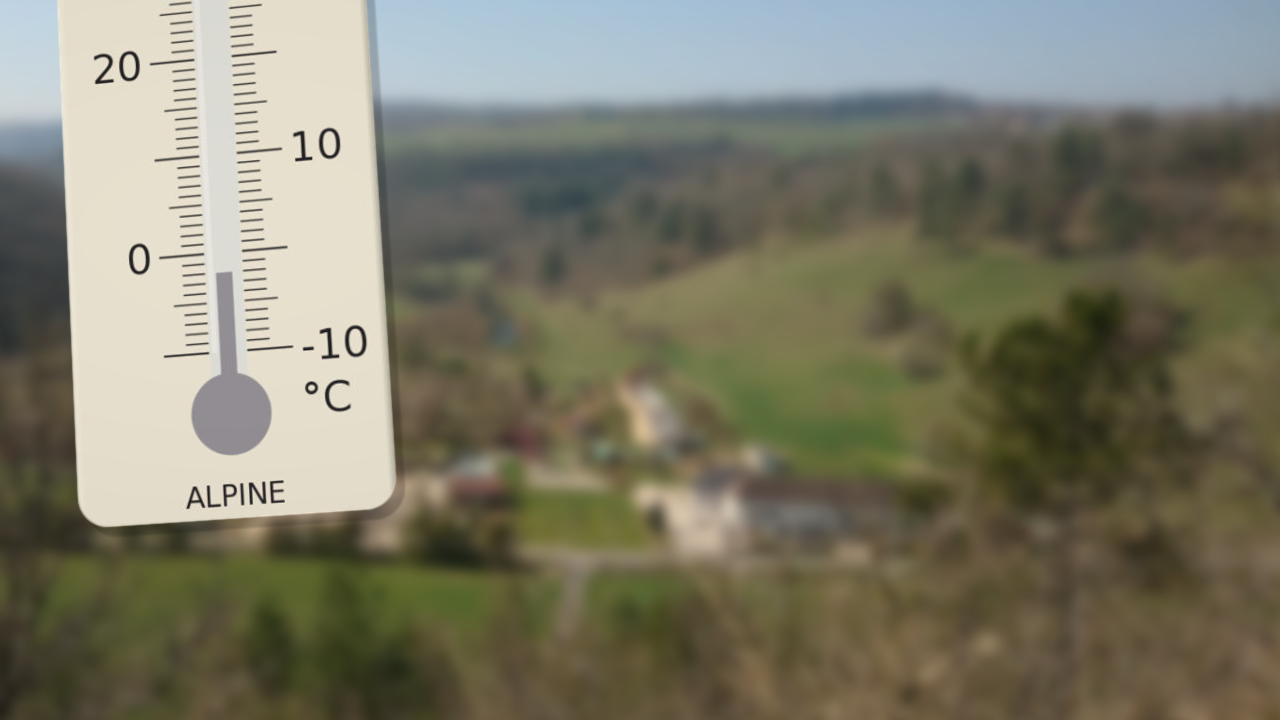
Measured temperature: -2,°C
